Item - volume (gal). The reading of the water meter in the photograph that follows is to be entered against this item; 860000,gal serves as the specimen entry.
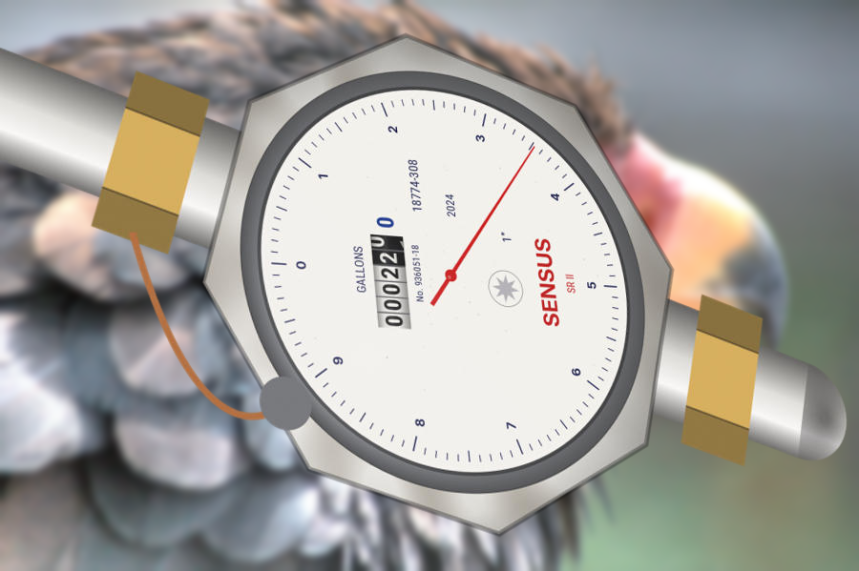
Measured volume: 2203.5,gal
